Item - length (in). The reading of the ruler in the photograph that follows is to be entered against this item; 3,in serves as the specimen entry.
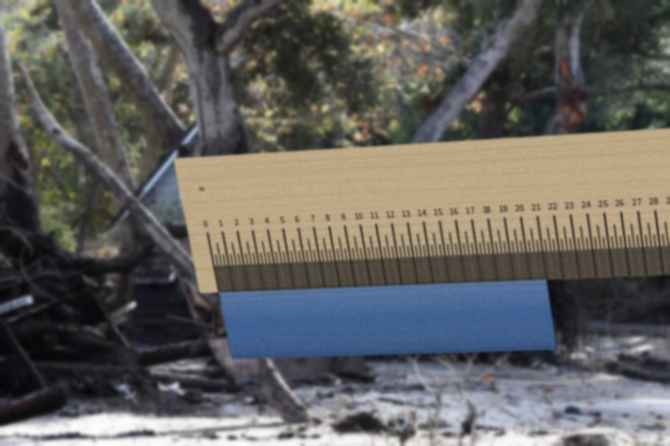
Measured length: 21,in
